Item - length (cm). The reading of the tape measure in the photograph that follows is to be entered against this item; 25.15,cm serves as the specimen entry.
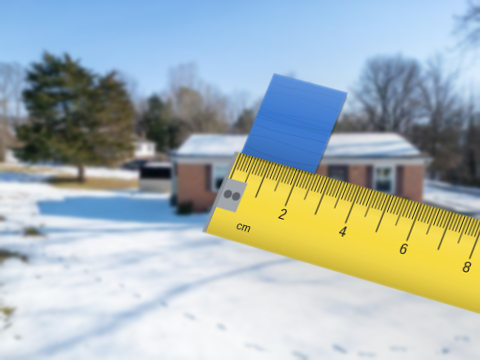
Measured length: 2.5,cm
